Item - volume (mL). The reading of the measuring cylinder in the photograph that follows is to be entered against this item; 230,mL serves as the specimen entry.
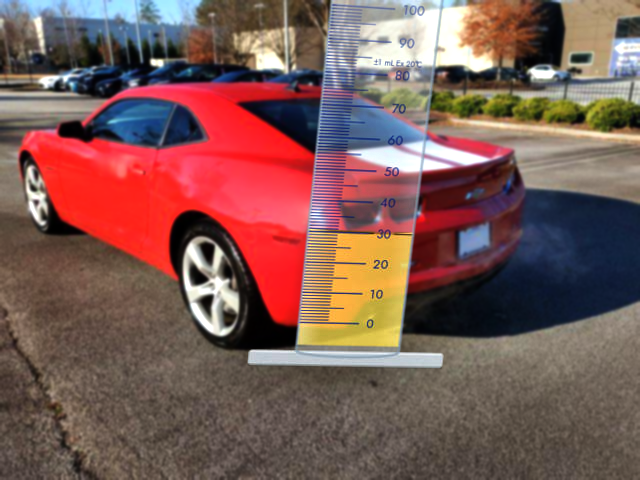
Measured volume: 30,mL
